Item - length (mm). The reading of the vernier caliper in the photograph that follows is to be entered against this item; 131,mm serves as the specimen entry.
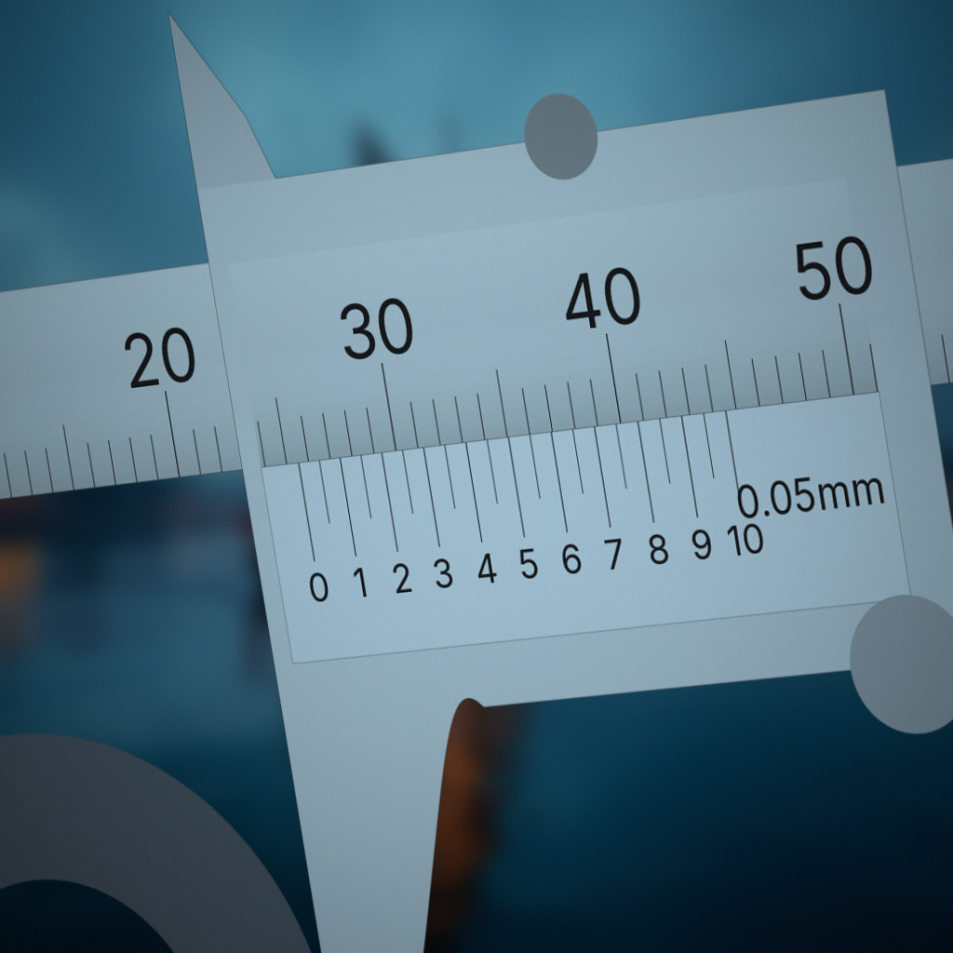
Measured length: 25.55,mm
